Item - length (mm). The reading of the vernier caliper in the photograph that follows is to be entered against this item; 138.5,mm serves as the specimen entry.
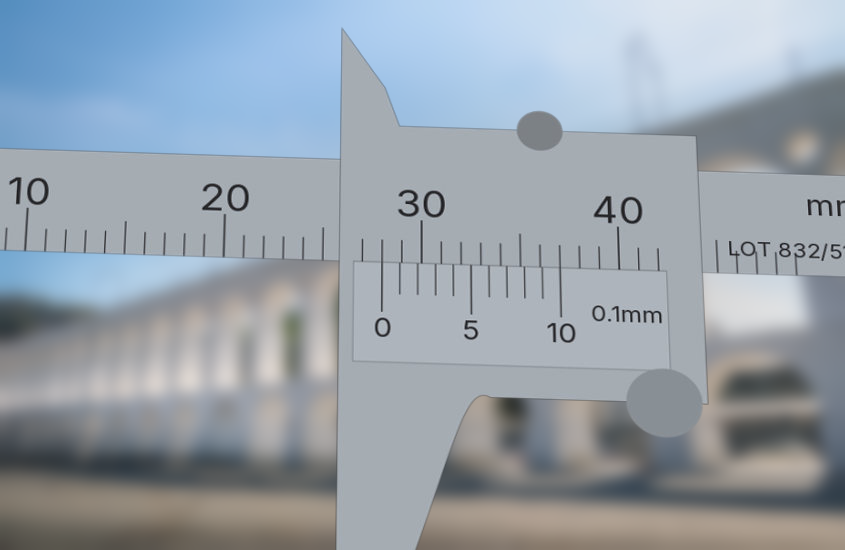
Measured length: 28.0,mm
